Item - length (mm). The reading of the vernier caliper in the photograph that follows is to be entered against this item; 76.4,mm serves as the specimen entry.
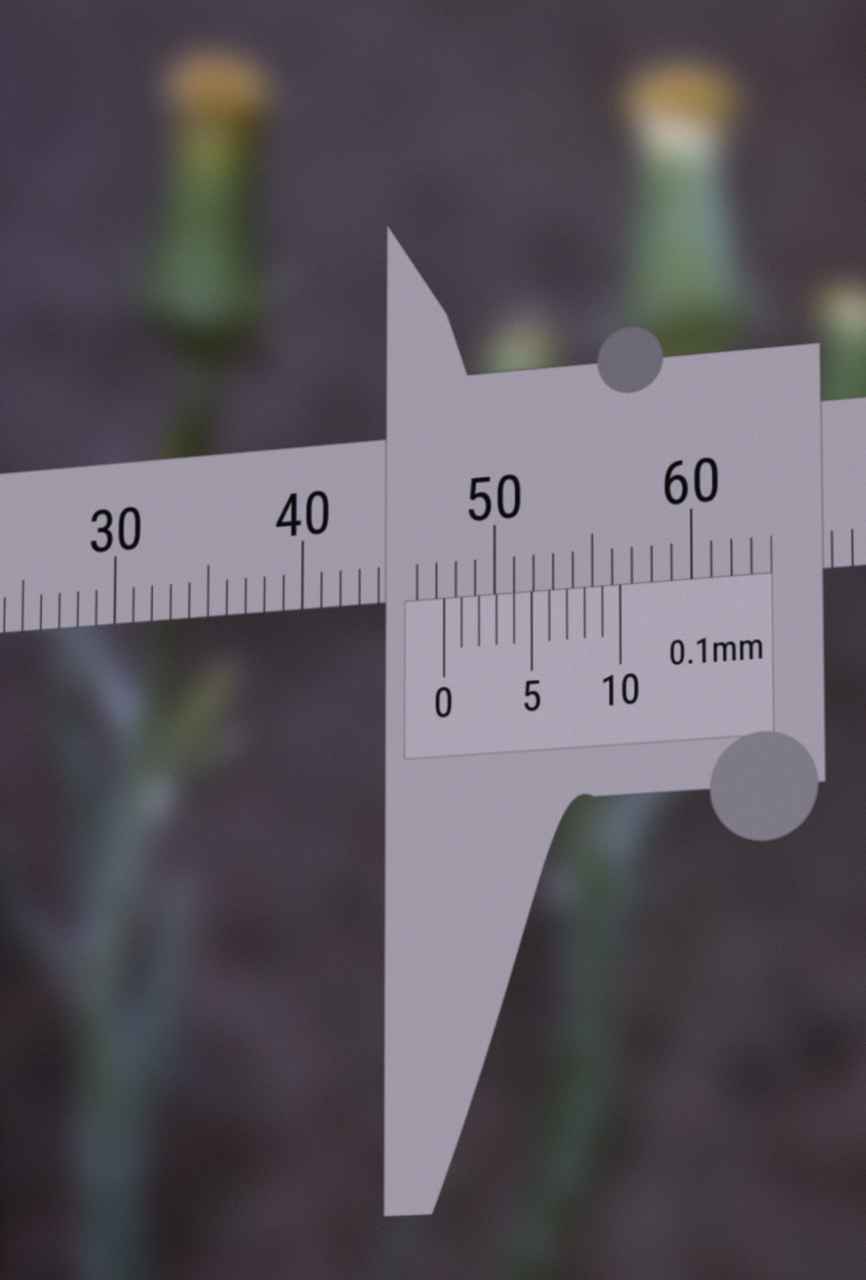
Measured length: 47.4,mm
